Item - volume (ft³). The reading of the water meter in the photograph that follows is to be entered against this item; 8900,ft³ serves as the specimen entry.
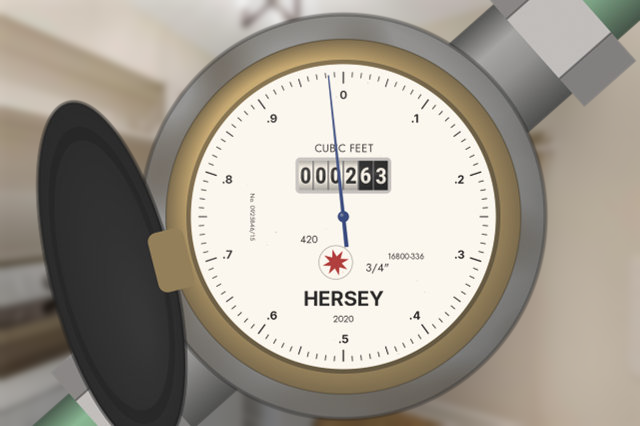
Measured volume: 262.98,ft³
